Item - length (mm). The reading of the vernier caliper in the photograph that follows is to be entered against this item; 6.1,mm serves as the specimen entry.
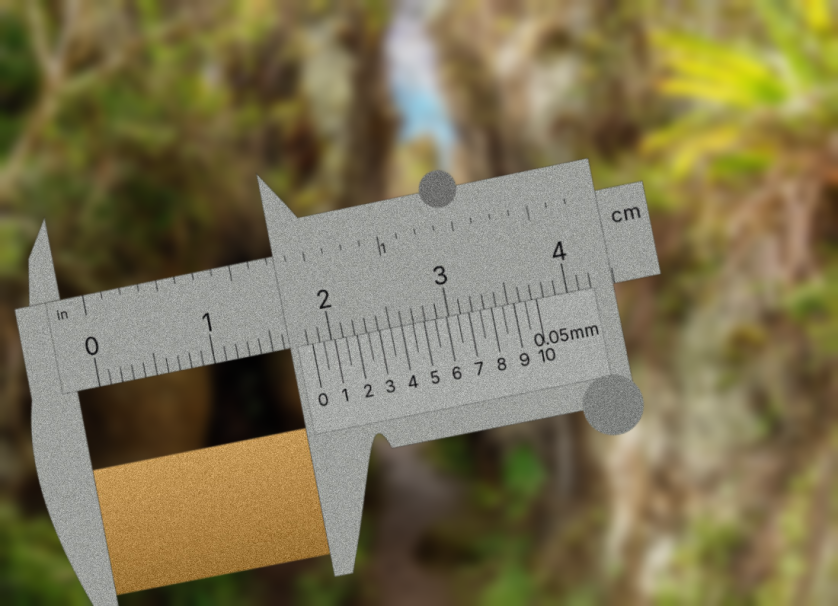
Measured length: 18.4,mm
